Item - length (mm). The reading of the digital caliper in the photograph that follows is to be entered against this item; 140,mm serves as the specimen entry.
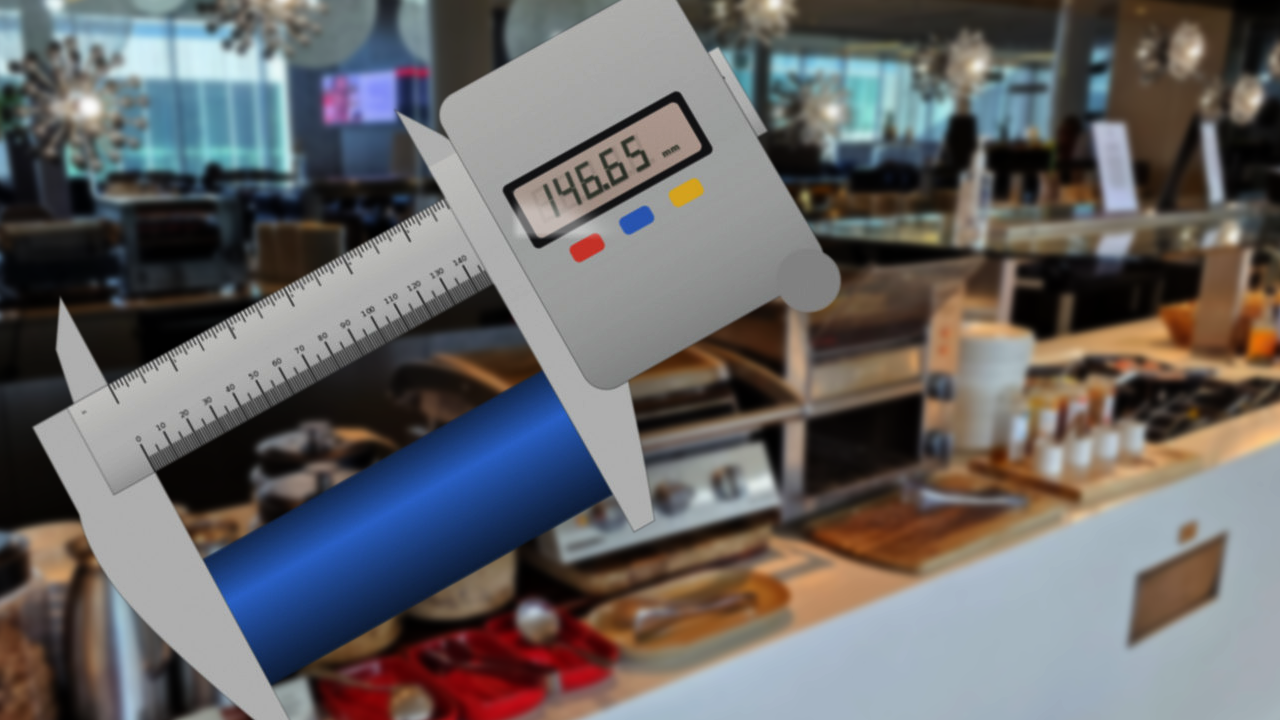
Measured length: 146.65,mm
